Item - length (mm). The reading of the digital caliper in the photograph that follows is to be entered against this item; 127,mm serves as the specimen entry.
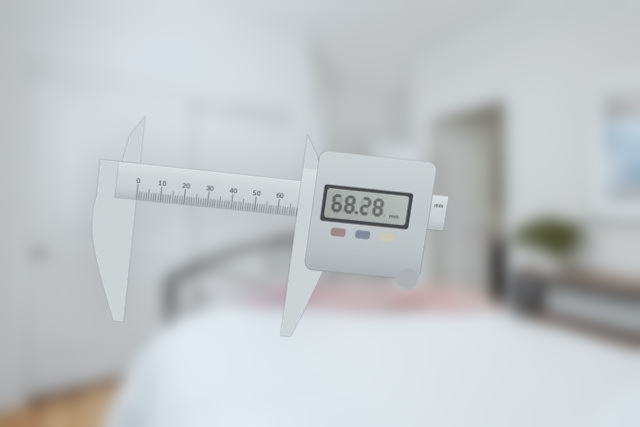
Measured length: 68.28,mm
